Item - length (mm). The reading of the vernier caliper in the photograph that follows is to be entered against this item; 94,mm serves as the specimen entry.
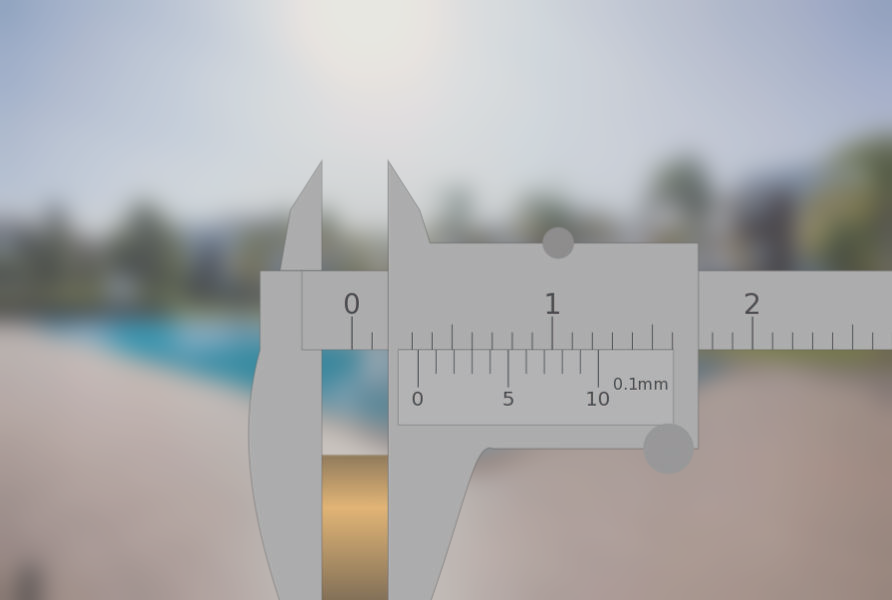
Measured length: 3.3,mm
